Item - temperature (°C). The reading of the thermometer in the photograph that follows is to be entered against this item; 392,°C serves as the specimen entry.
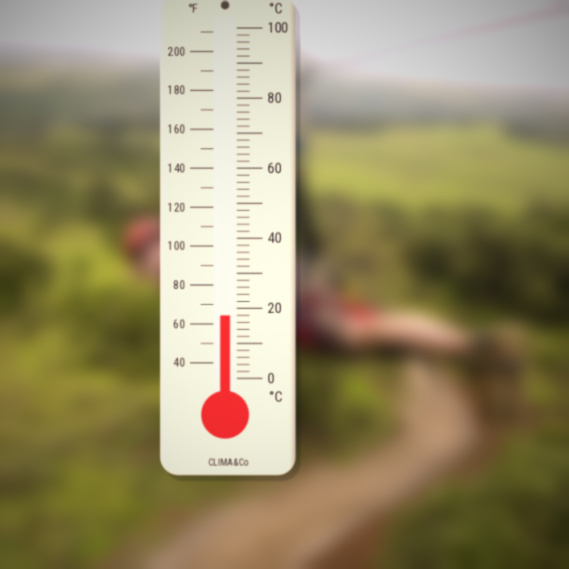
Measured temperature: 18,°C
